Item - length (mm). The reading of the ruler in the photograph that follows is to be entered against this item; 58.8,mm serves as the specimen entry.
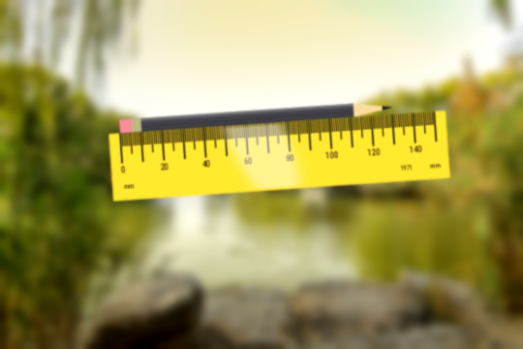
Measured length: 130,mm
